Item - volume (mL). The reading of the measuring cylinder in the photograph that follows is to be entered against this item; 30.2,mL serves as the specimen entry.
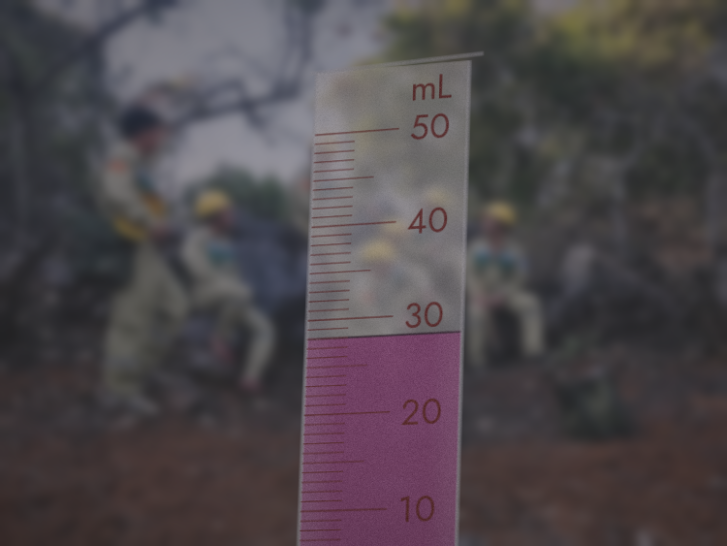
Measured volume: 28,mL
